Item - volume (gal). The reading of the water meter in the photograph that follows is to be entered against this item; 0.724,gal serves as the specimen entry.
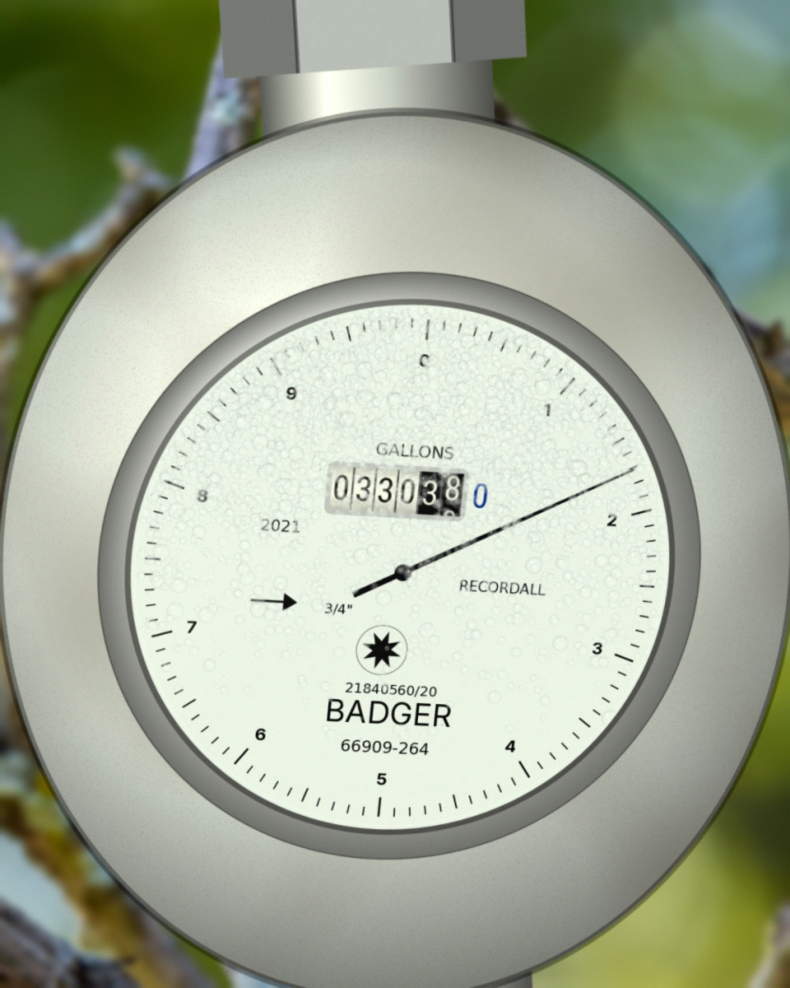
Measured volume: 330381.7,gal
